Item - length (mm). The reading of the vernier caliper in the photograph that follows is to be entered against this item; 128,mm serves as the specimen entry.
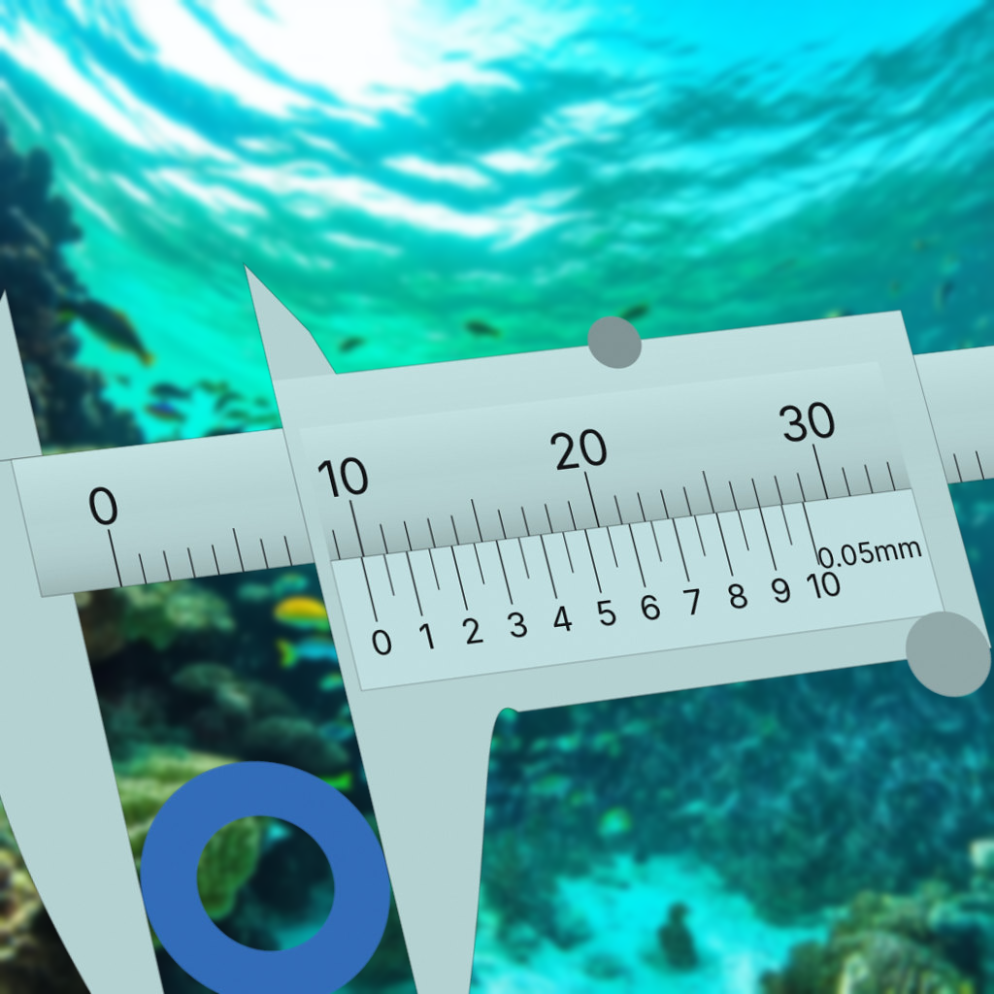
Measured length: 9.90,mm
